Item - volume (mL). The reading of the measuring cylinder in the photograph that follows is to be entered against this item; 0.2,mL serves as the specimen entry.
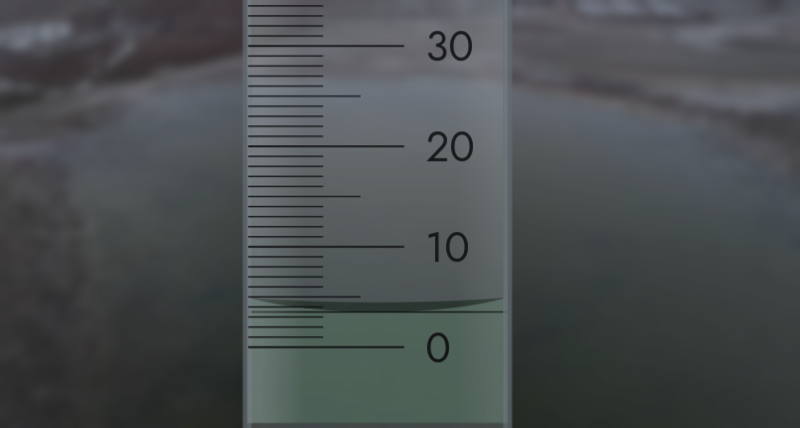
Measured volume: 3.5,mL
